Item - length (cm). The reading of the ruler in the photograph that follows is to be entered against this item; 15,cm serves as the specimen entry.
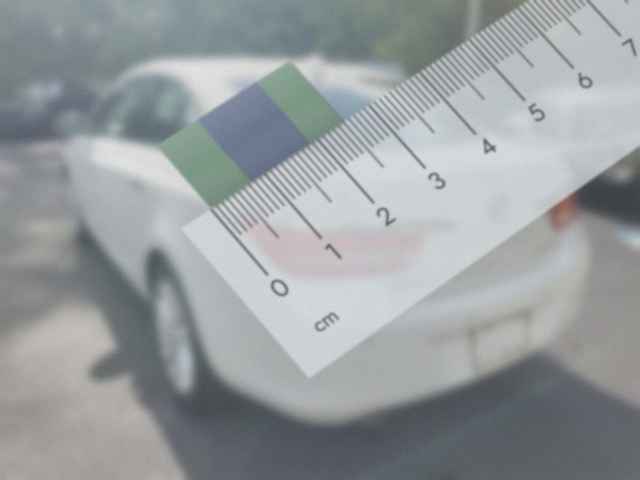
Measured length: 2.5,cm
